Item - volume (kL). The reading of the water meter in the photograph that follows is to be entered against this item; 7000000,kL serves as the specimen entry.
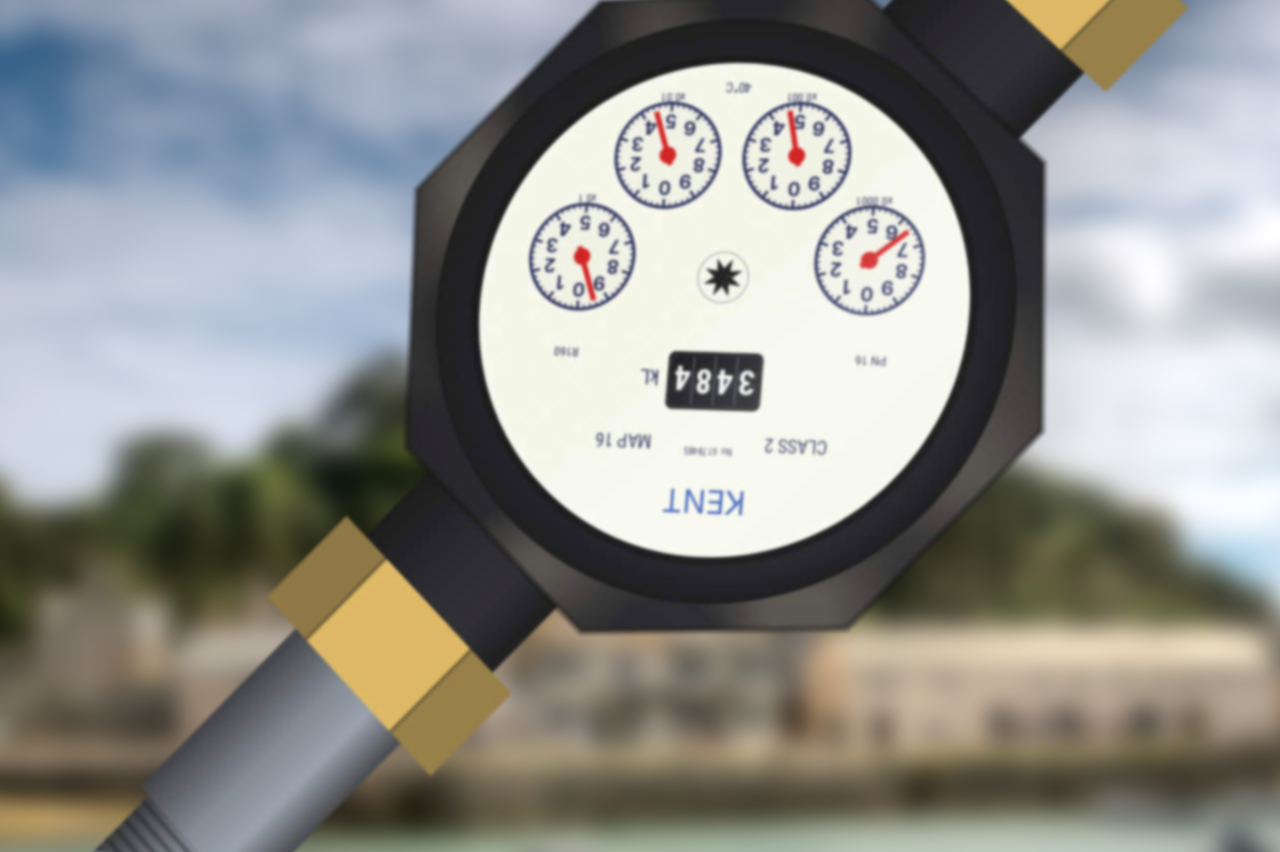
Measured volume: 3483.9446,kL
